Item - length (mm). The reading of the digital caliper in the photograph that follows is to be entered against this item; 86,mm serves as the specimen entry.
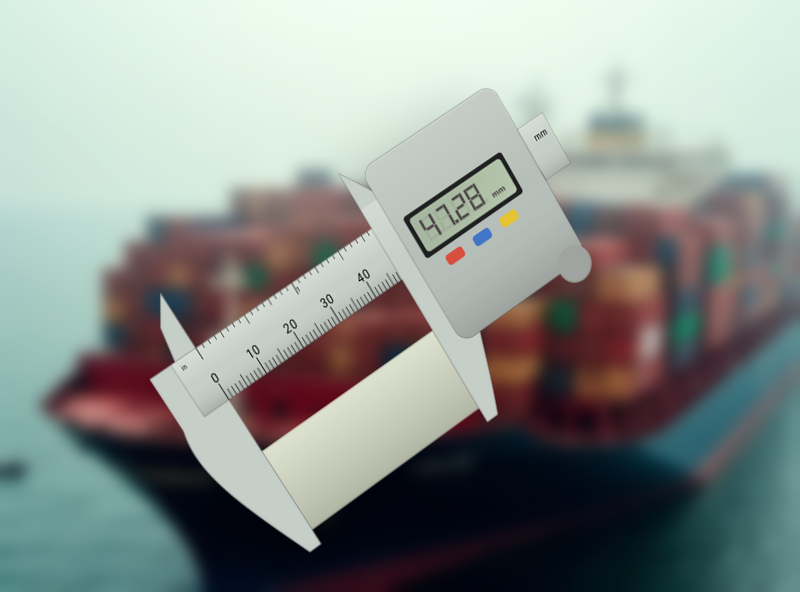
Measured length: 47.28,mm
